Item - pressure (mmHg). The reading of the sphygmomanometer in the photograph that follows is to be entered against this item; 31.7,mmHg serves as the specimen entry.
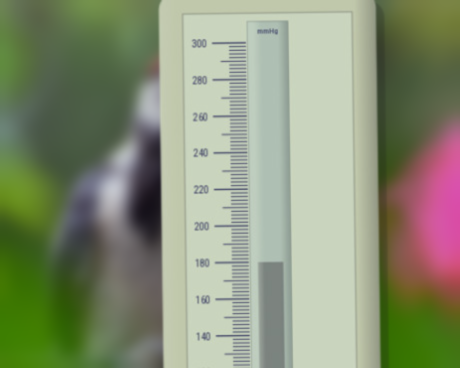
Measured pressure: 180,mmHg
